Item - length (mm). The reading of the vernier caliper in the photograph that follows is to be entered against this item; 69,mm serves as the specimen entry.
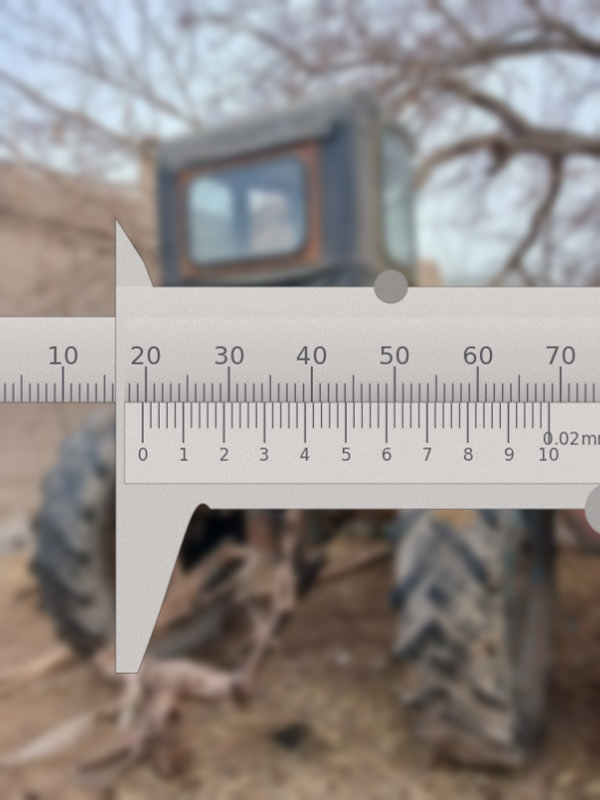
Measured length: 19.6,mm
